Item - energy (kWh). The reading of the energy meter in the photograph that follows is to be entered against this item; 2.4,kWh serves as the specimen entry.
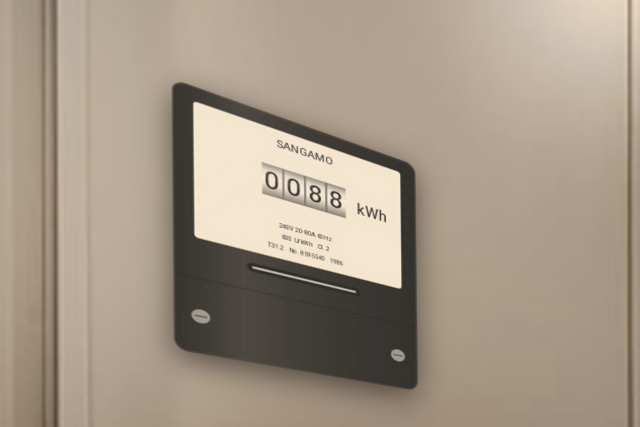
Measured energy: 88,kWh
